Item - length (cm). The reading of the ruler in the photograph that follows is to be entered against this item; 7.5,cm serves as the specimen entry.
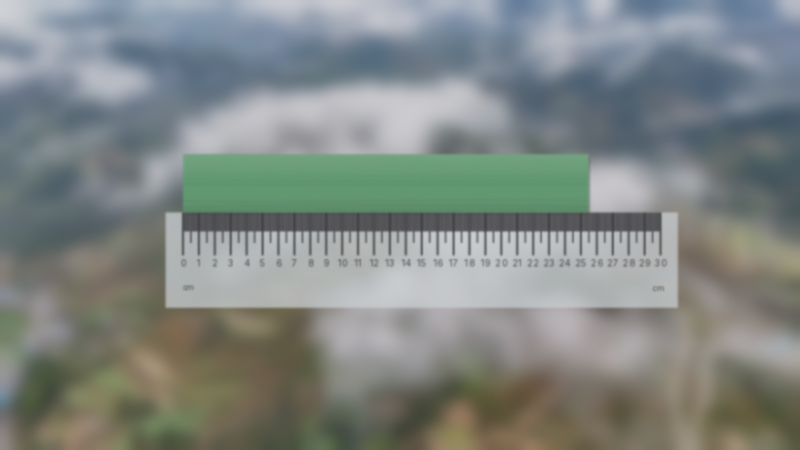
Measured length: 25.5,cm
